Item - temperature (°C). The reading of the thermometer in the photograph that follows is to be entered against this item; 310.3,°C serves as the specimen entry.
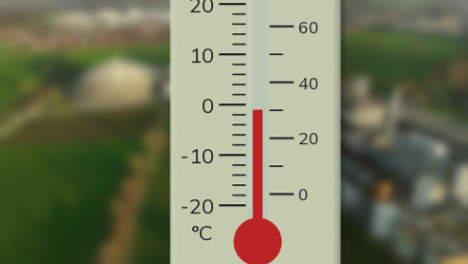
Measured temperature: -1,°C
